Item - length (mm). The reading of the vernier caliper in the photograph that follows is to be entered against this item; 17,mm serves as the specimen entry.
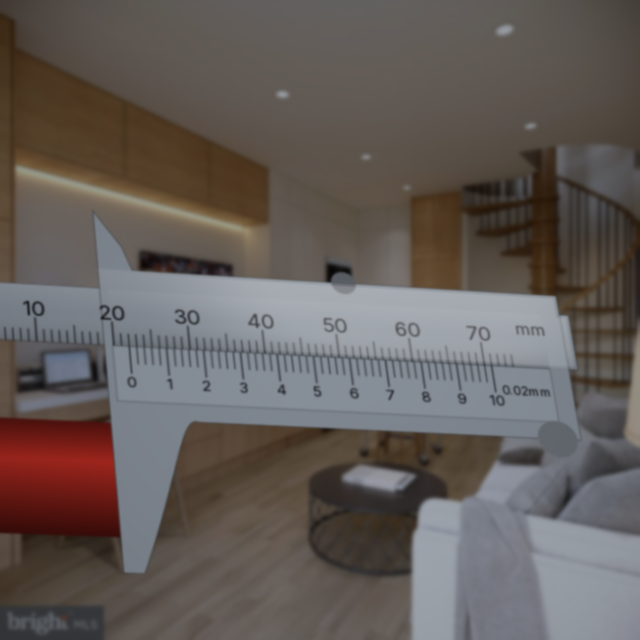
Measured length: 22.0,mm
